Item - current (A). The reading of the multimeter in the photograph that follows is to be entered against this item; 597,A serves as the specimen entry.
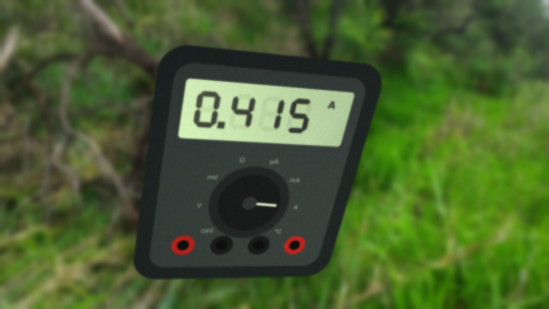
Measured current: 0.415,A
